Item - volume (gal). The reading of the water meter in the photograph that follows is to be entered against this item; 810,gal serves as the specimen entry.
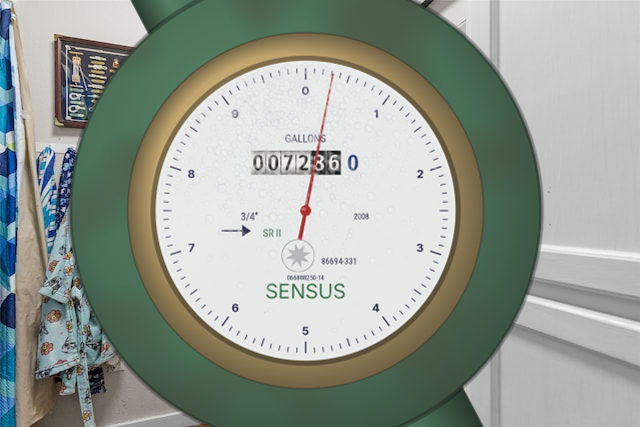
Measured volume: 72860.3,gal
